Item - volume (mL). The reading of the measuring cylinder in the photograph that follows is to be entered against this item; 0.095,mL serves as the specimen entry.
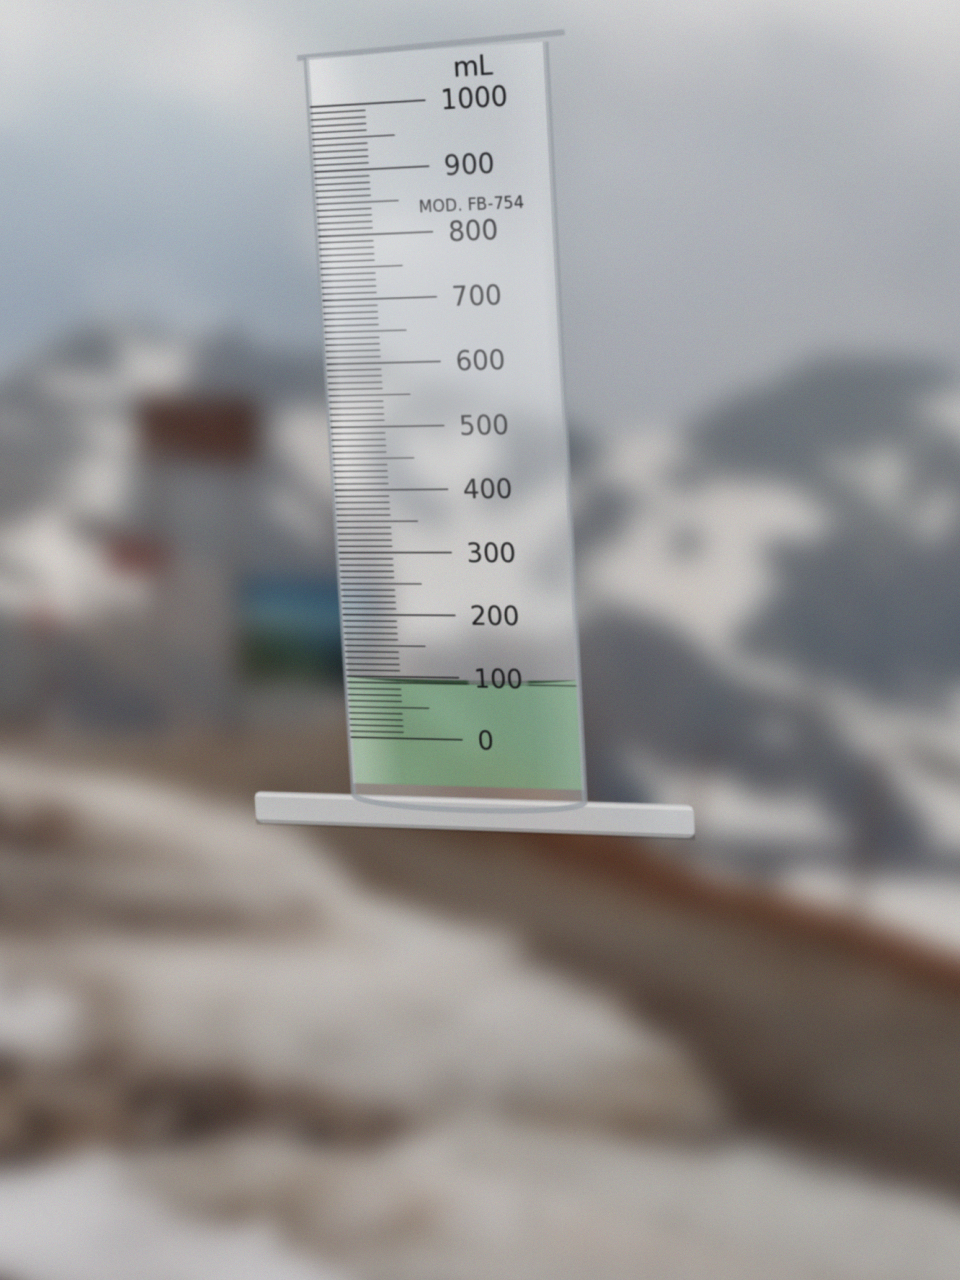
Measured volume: 90,mL
